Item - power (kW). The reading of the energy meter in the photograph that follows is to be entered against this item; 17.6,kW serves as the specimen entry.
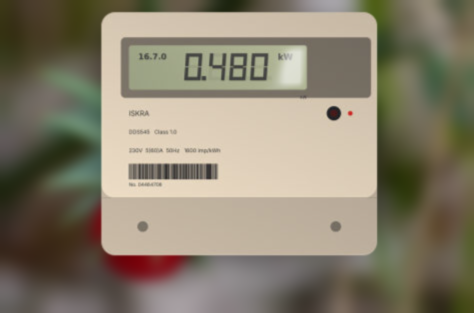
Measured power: 0.480,kW
